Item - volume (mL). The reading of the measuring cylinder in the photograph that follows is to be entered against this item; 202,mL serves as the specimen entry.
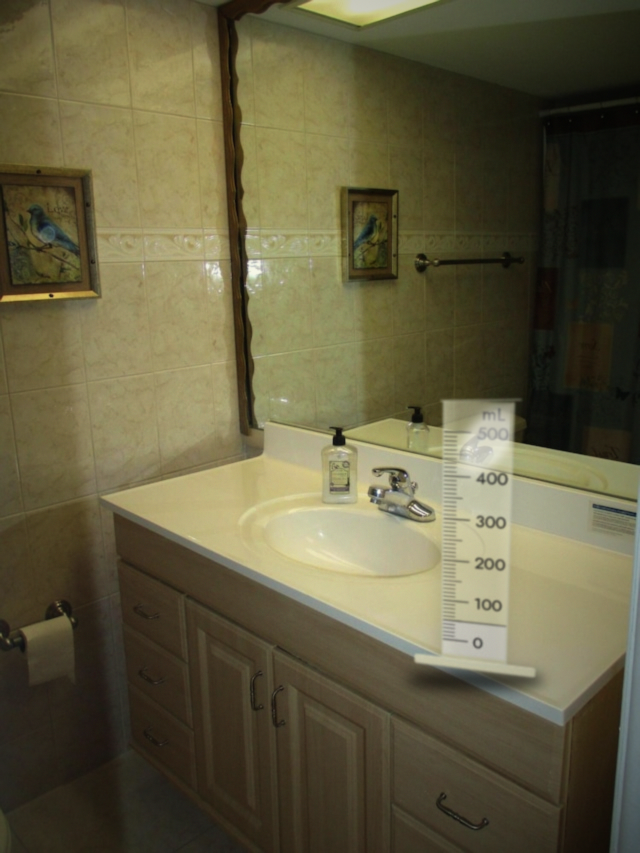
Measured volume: 50,mL
